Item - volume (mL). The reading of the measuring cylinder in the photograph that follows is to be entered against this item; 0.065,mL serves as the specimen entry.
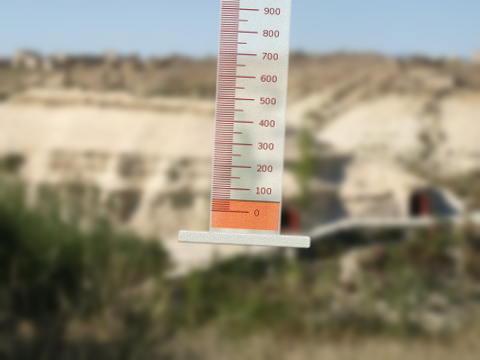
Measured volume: 50,mL
